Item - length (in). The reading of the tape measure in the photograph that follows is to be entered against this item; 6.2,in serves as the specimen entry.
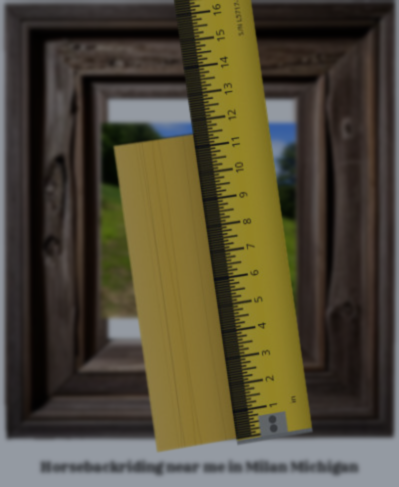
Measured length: 11.5,in
